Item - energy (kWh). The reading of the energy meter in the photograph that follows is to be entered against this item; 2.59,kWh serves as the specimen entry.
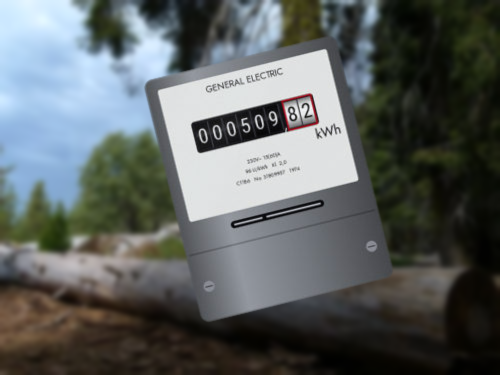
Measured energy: 509.82,kWh
